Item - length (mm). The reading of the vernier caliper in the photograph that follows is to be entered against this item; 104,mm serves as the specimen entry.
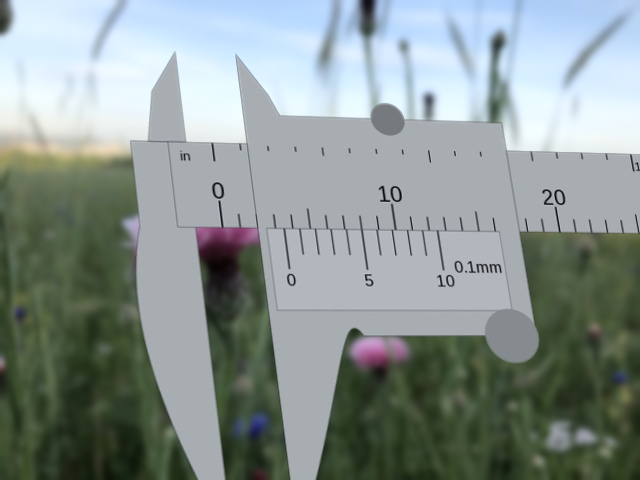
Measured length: 3.5,mm
